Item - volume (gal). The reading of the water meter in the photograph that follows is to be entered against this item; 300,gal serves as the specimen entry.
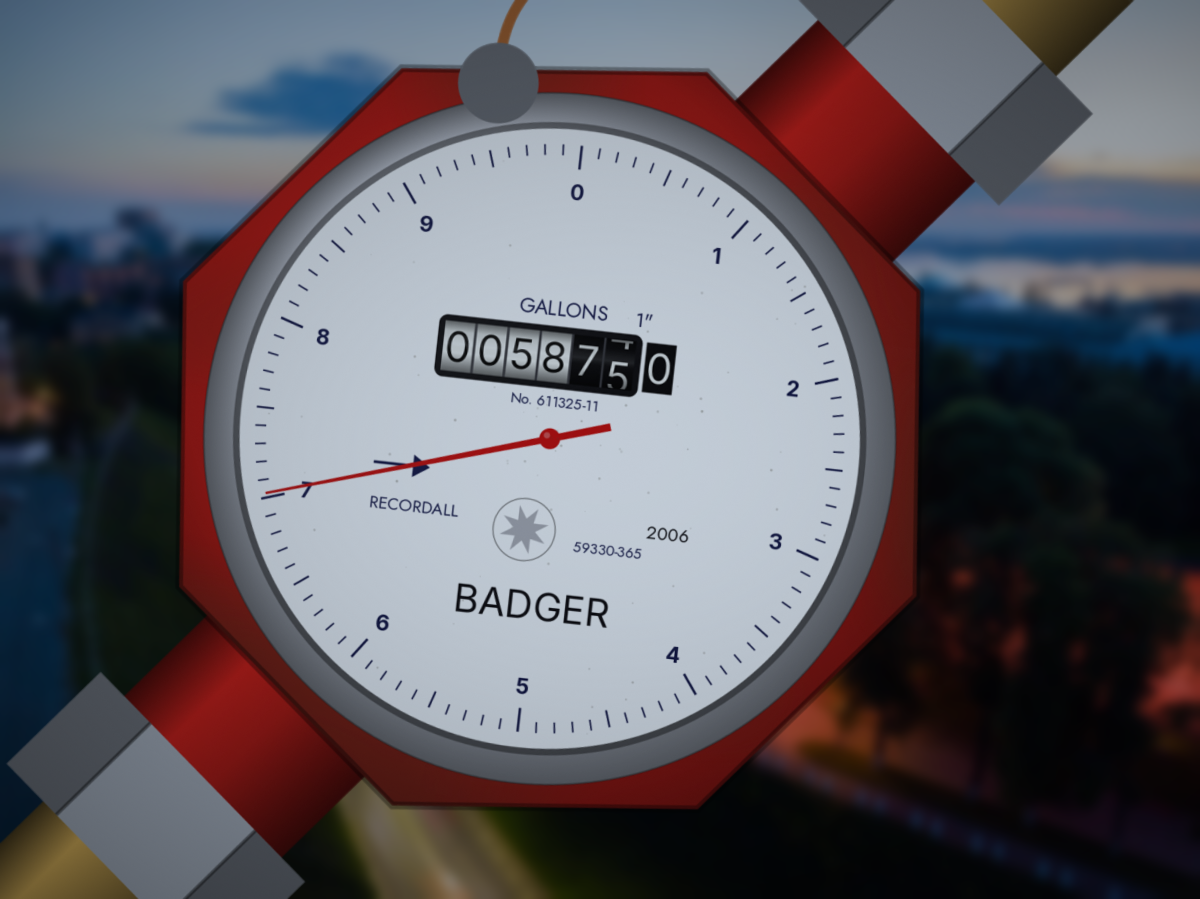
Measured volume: 58747.0,gal
